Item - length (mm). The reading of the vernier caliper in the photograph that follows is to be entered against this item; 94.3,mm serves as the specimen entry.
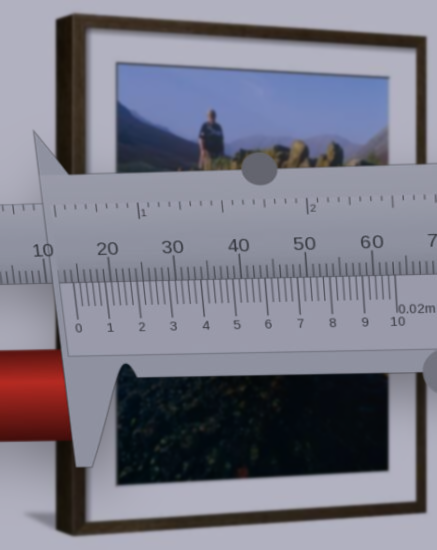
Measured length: 14.2,mm
